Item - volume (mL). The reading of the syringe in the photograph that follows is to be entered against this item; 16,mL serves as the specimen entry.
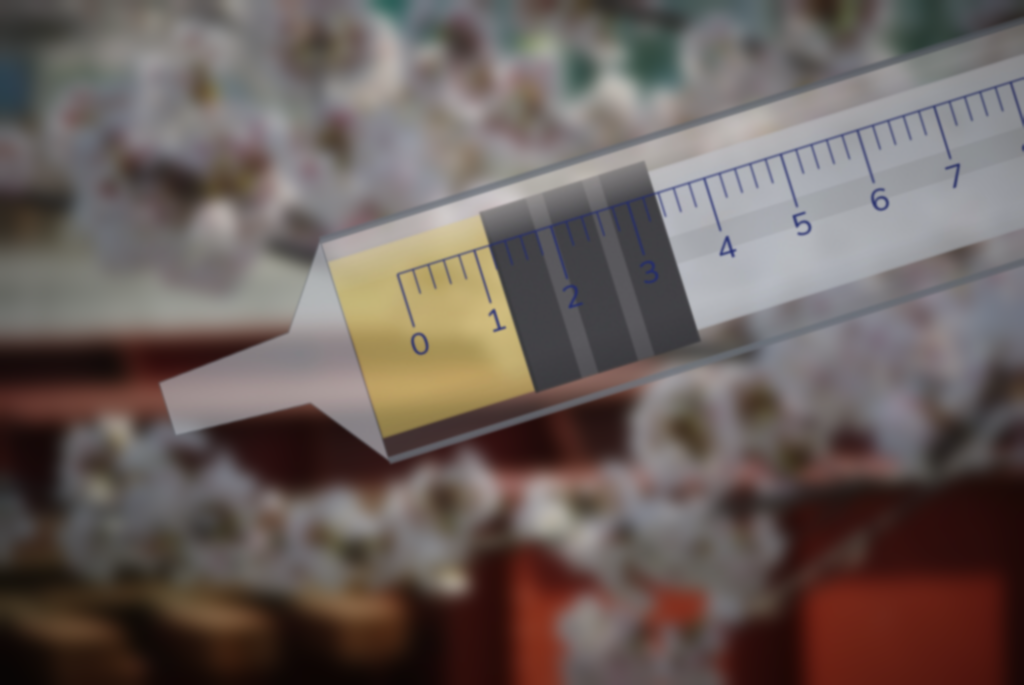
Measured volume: 1.2,mL
